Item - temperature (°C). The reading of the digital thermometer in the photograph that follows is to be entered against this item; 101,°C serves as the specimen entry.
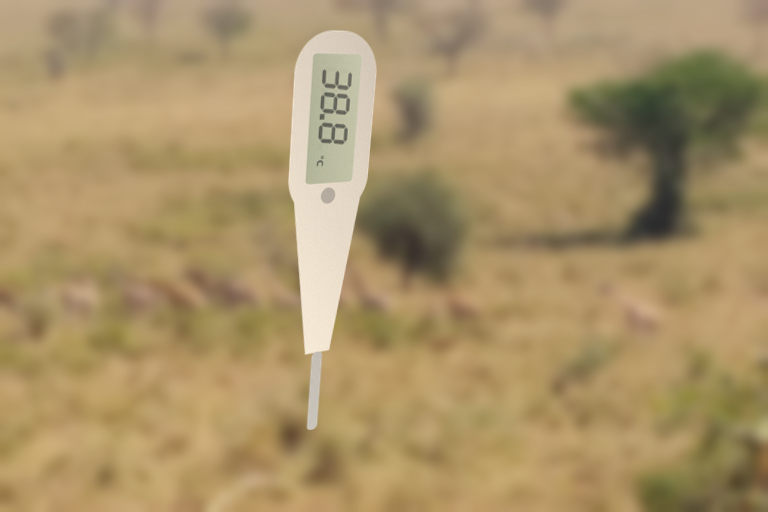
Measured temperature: 38.8,°C
